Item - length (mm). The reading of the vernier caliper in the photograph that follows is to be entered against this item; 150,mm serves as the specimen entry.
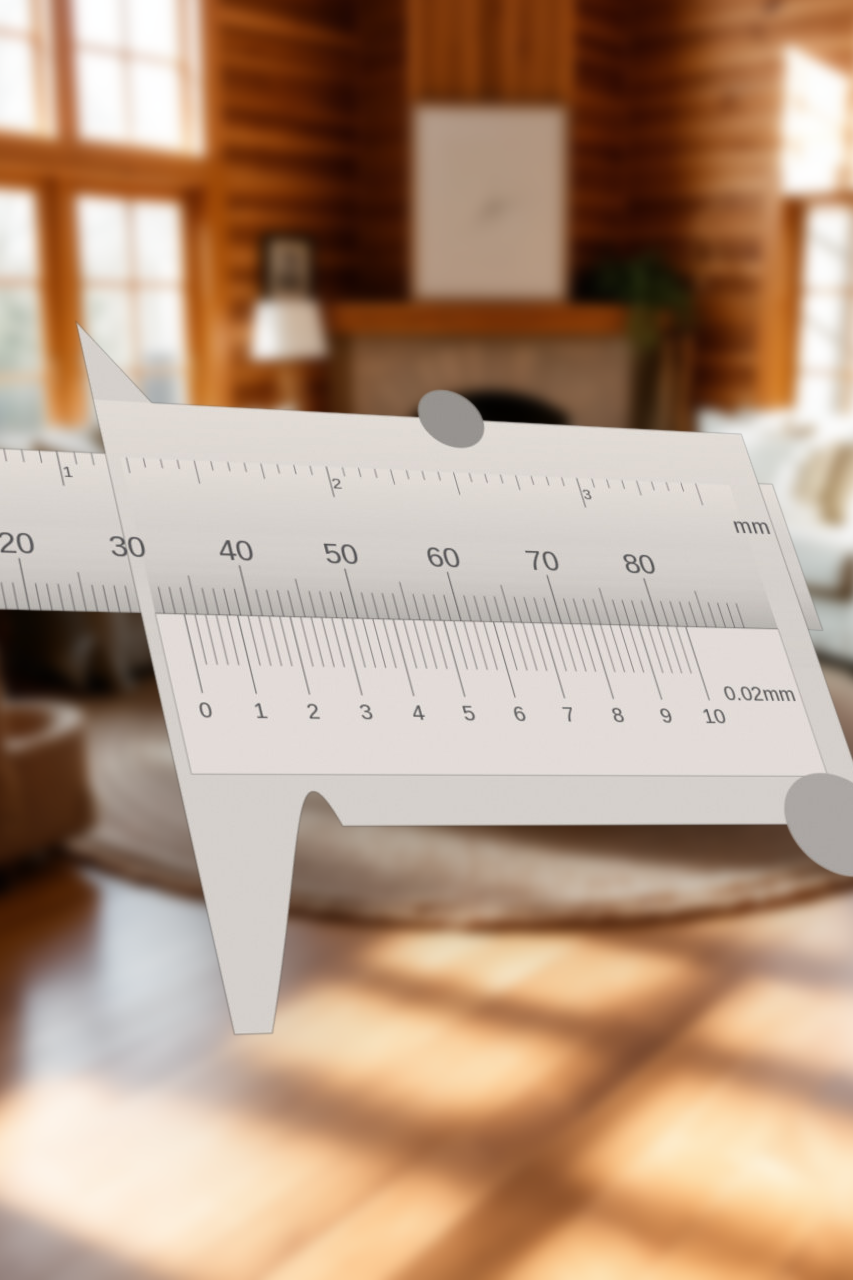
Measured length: 33.8,mm
